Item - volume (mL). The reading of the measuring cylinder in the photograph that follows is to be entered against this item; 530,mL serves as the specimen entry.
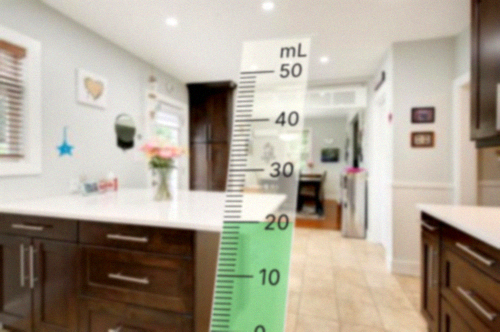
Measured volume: 20,mL
